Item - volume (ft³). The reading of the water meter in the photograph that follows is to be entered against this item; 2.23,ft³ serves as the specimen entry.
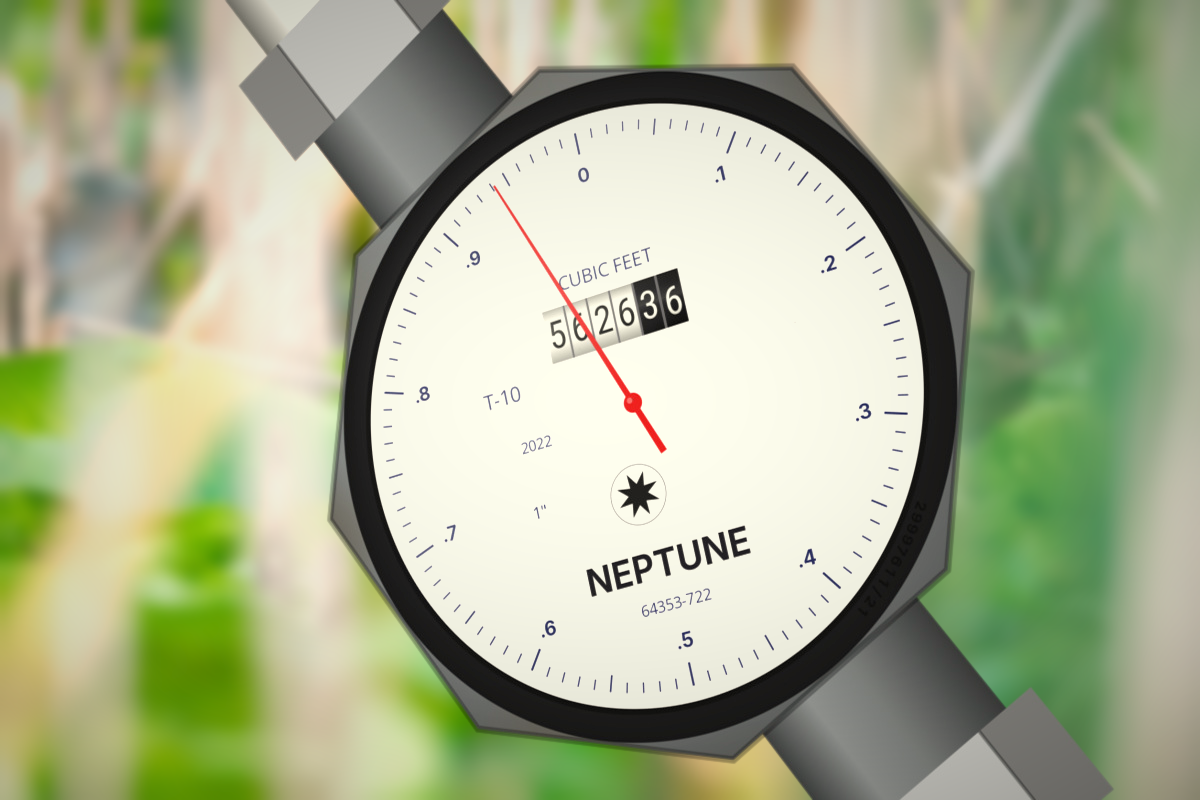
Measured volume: 562635.94,ft³
